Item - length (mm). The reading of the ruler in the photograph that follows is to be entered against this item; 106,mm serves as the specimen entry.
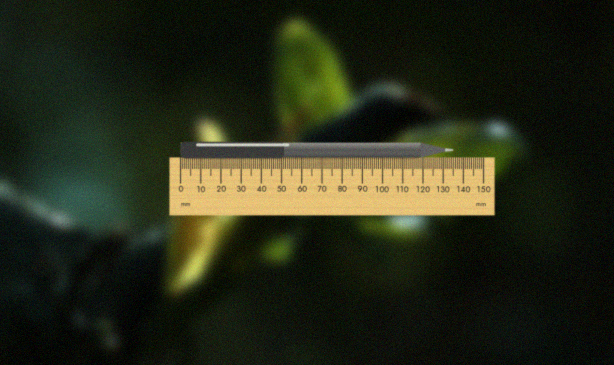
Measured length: 135,mm
